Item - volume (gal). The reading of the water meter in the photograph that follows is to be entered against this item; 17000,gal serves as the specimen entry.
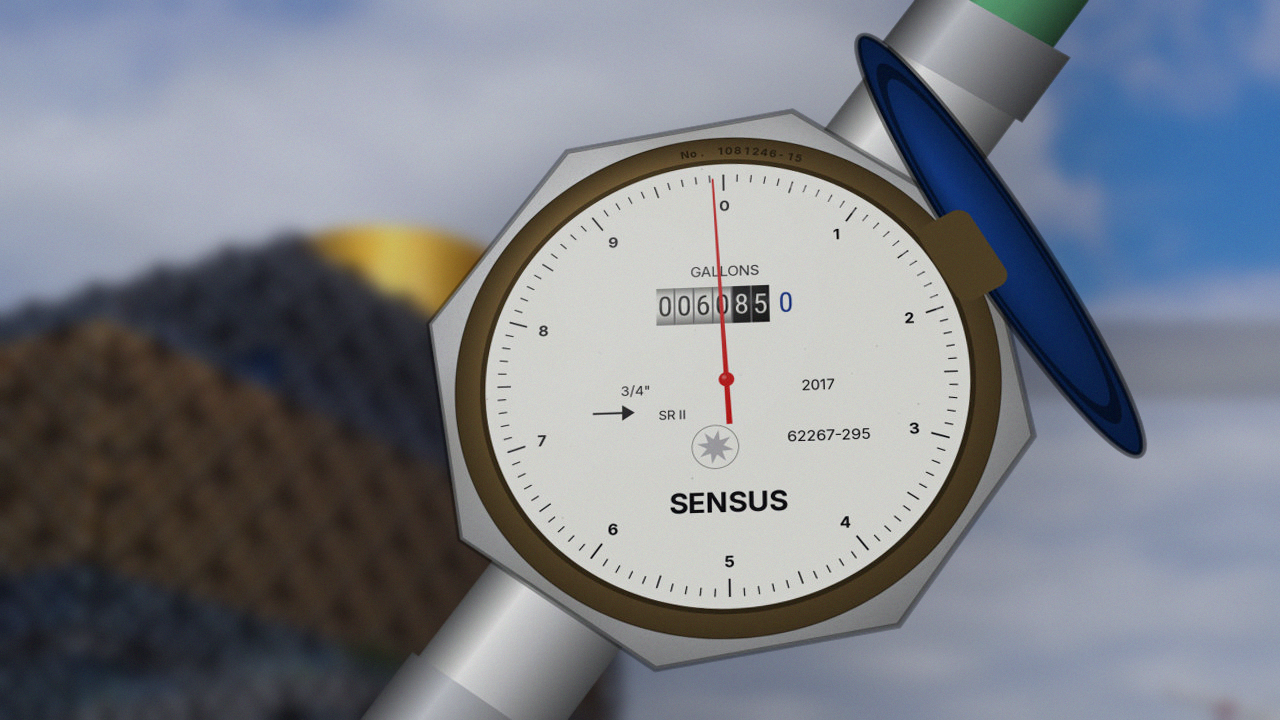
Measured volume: 60849.9,gal
